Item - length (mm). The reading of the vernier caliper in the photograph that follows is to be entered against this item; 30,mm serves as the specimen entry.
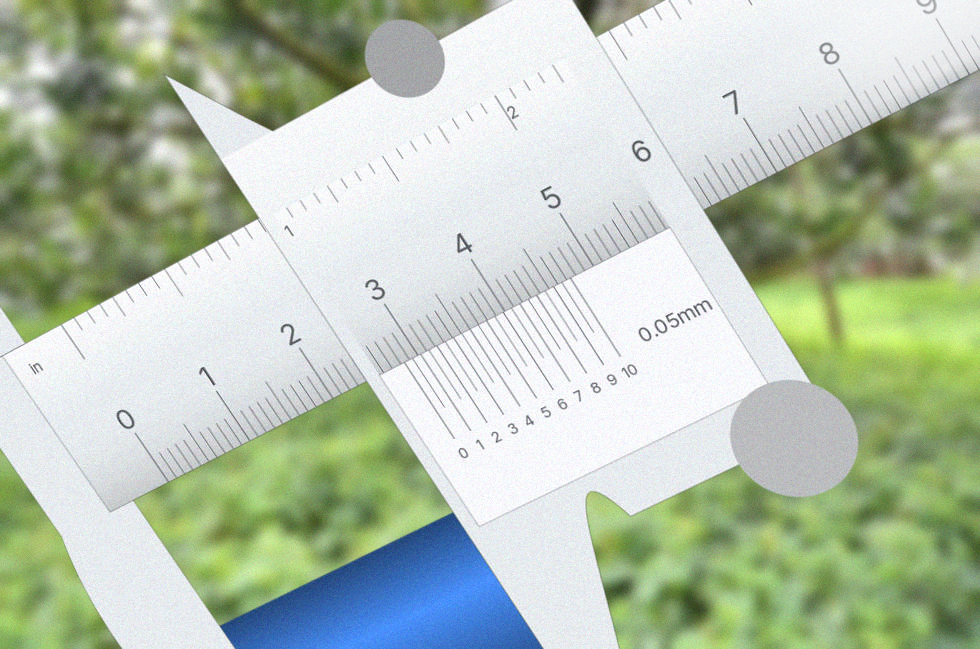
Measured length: 28.4,mm
